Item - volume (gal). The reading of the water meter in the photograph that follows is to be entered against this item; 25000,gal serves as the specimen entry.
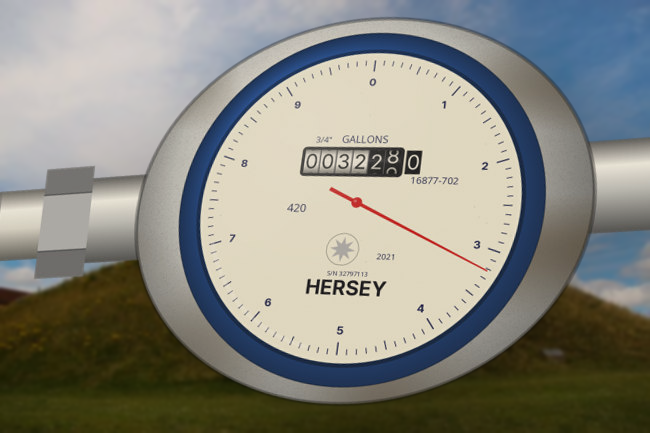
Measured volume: 32283.2,gal
